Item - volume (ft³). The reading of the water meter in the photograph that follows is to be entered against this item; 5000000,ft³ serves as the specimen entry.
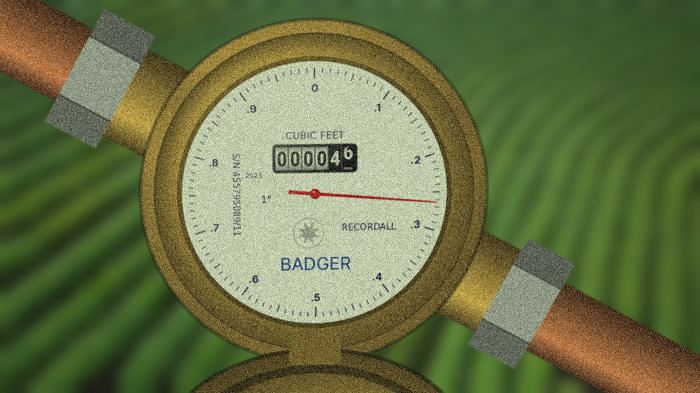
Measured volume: 46.26,ft³
